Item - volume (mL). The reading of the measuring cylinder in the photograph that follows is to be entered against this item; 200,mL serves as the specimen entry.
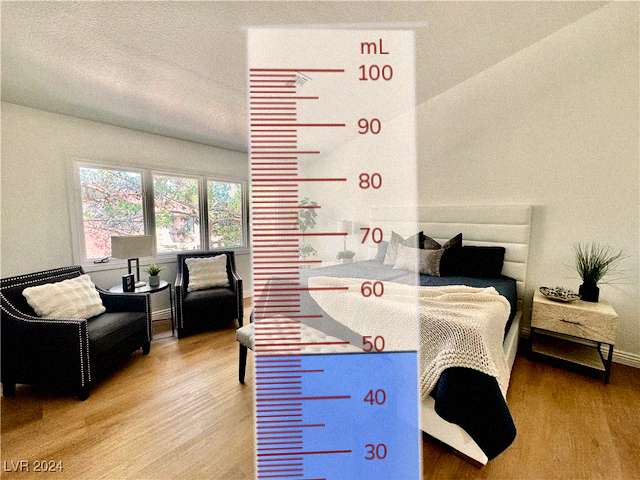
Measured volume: 48,mL
